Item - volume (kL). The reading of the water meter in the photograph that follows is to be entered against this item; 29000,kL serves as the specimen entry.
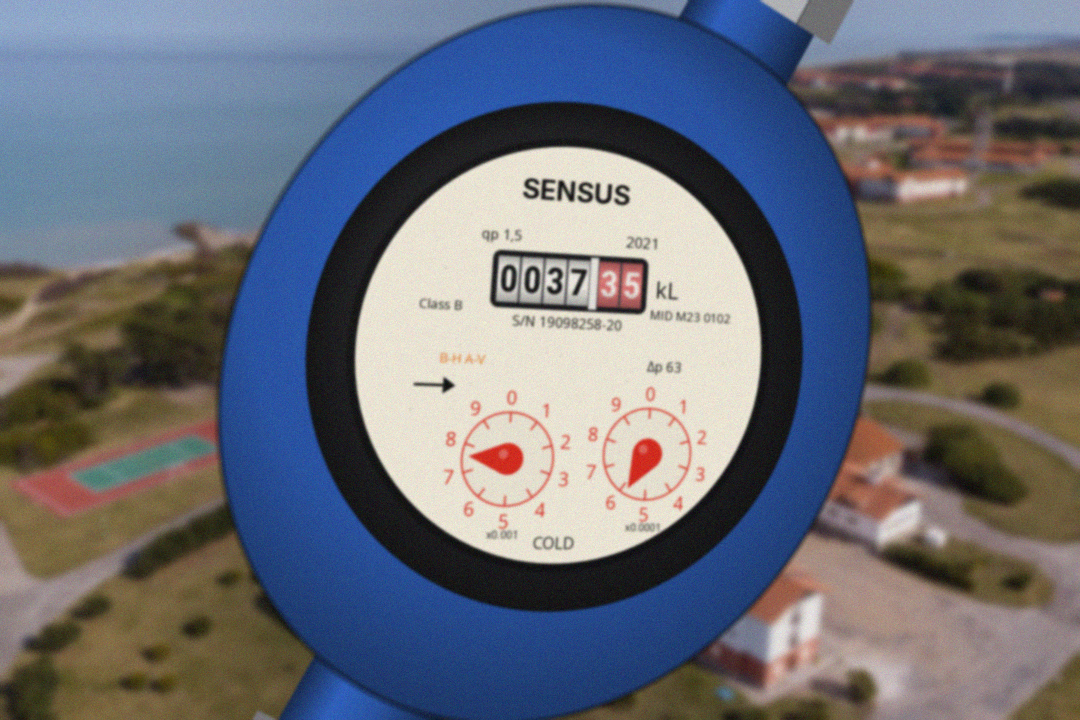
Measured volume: 37.3575,kL
